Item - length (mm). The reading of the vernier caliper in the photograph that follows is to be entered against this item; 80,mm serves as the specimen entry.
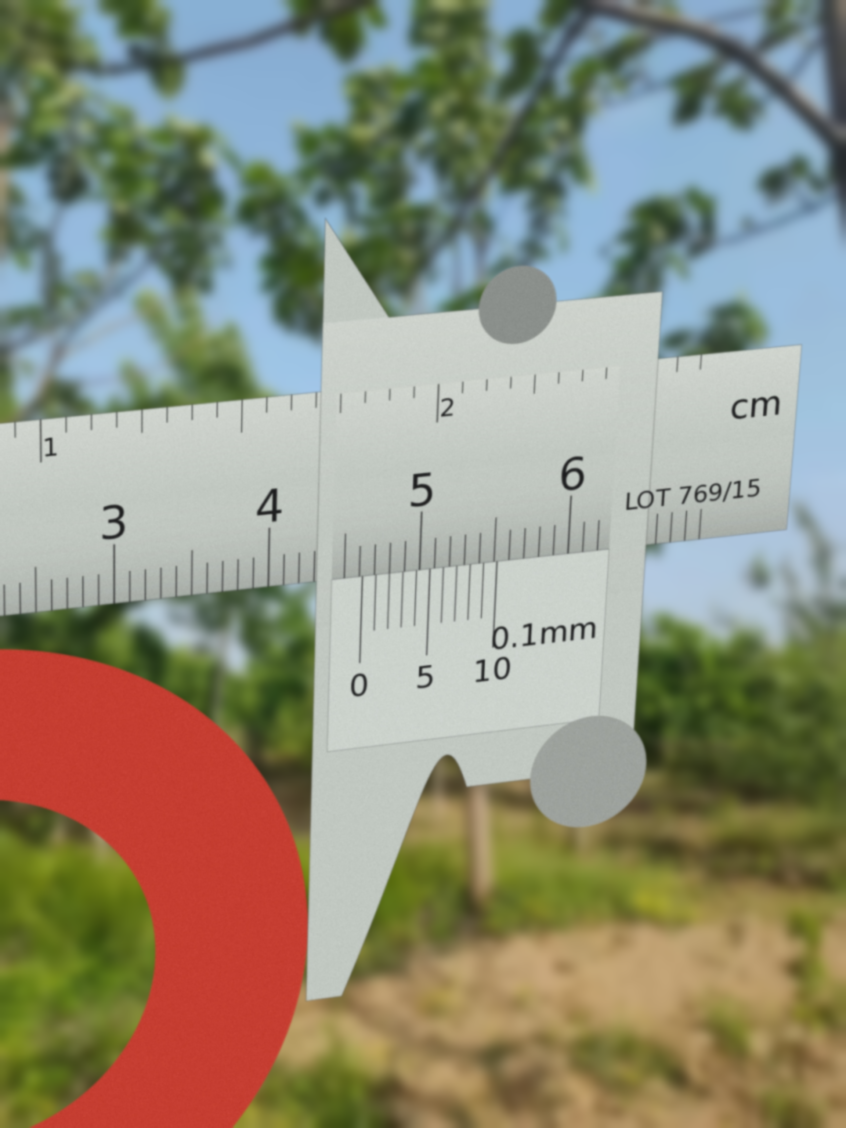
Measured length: 46.2,mm
